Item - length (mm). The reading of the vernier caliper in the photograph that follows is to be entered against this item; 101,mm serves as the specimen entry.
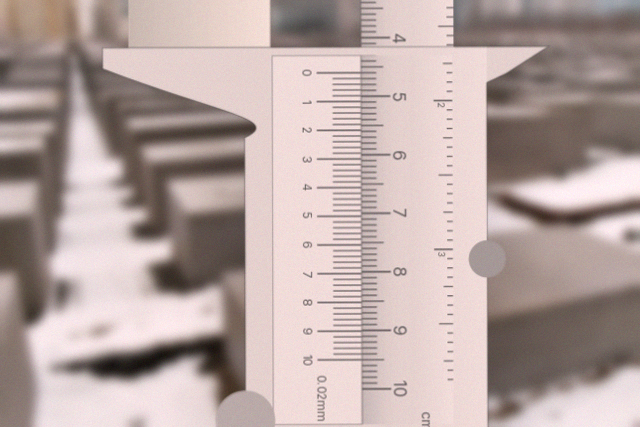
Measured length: 46.0,mm
